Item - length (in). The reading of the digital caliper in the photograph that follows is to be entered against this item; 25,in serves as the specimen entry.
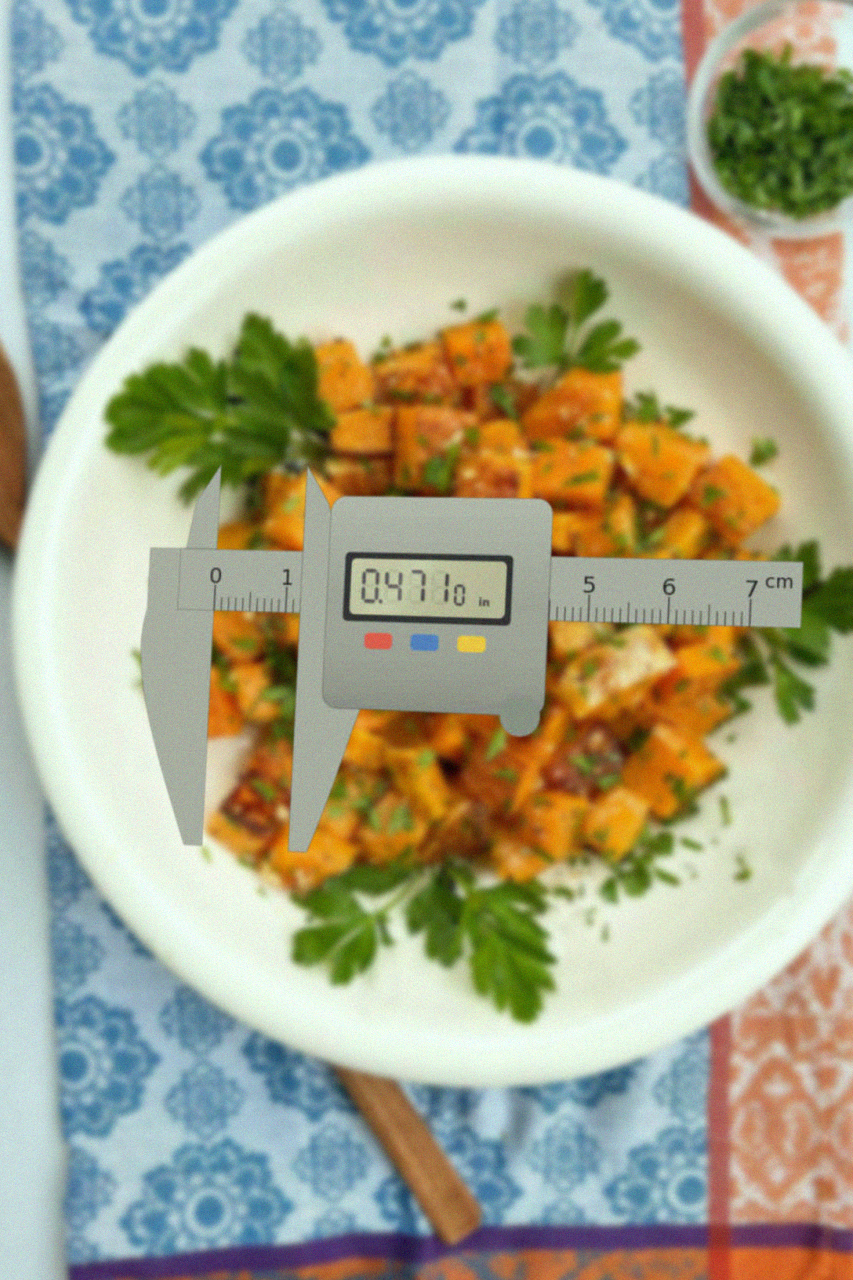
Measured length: 0.4710,in
